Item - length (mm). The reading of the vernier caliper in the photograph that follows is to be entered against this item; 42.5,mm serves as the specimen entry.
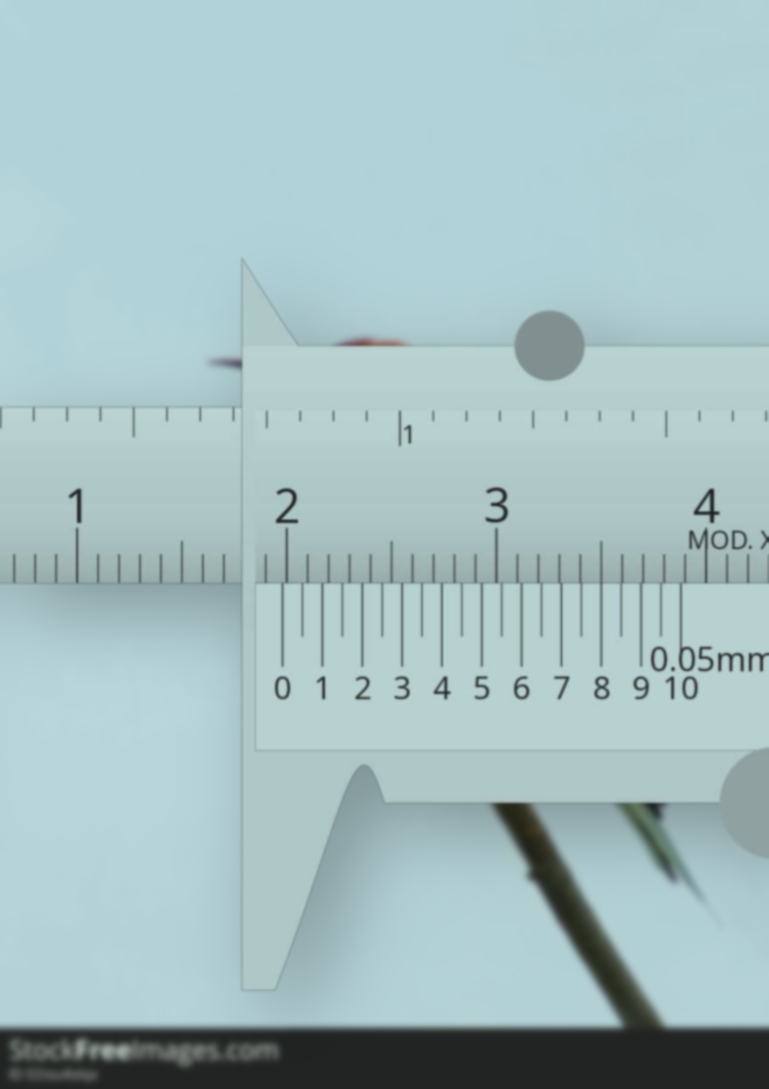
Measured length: 19.8,mm
